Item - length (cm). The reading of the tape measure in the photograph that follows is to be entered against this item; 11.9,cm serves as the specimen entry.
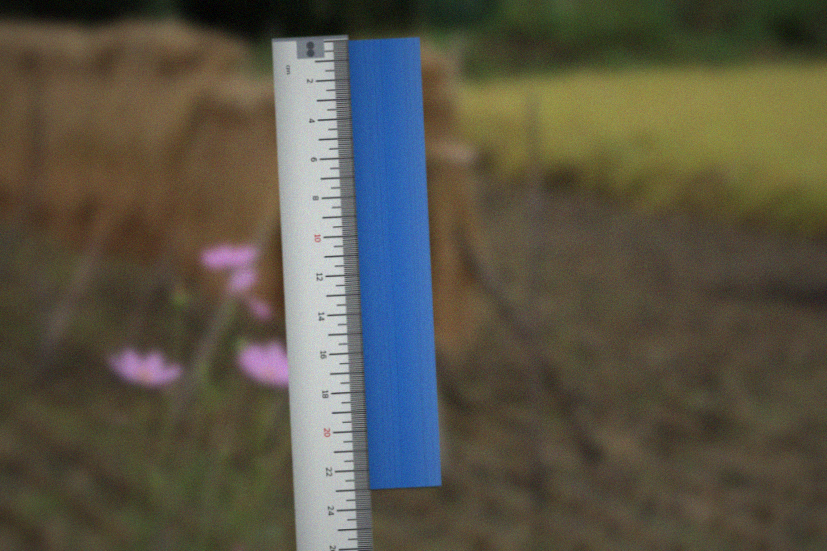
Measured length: 23,cm
